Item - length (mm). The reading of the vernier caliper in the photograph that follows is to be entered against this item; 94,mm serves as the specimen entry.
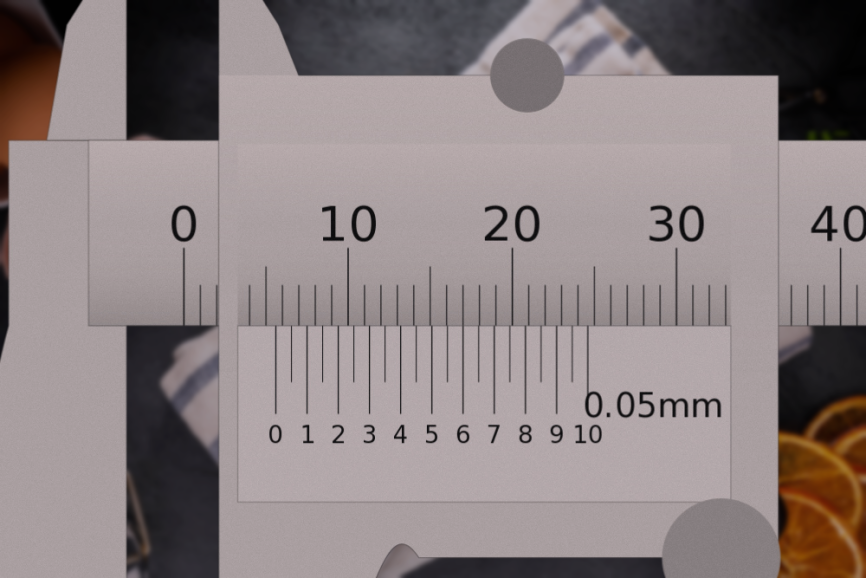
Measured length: 5.6,mm
